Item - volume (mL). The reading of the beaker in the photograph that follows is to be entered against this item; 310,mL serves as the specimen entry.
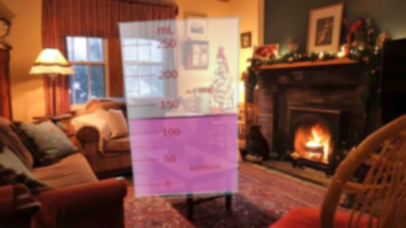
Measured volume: 125,mL
